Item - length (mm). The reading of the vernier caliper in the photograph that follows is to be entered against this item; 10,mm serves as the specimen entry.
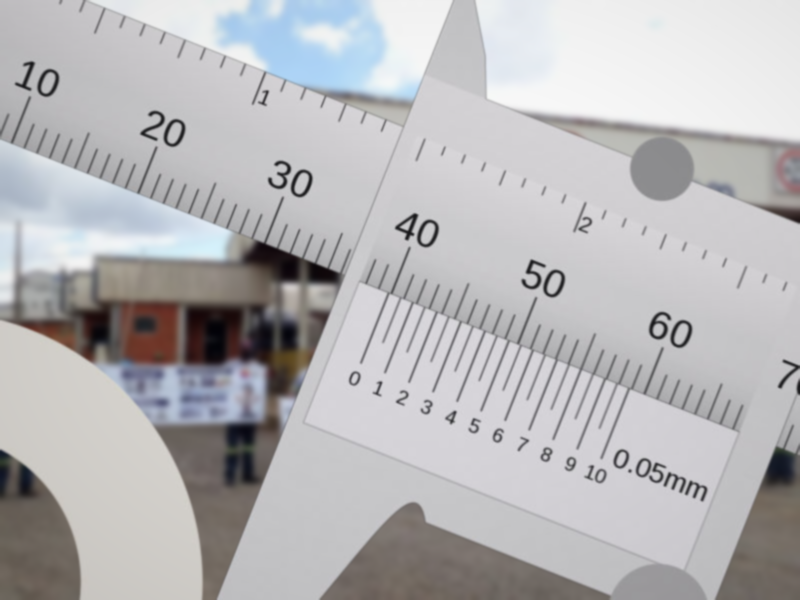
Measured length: 39.8,mm
